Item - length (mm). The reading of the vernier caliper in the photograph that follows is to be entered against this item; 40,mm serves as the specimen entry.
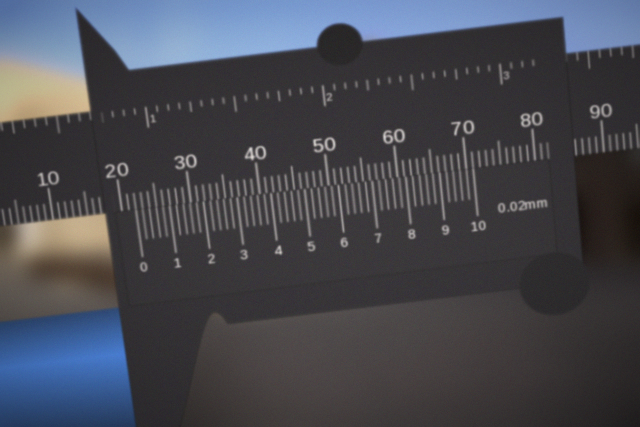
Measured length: 22.0,mm
